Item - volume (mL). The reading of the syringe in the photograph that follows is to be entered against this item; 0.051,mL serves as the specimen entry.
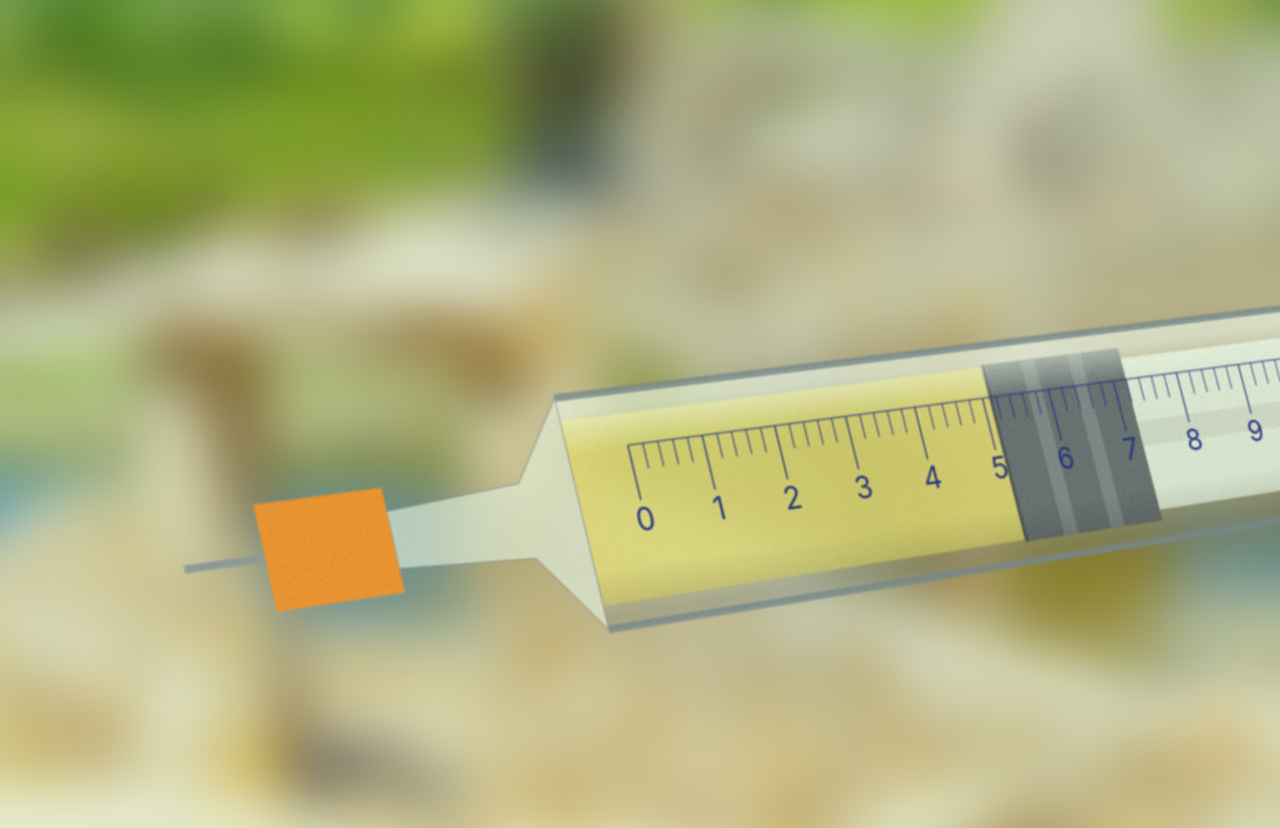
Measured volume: 5.1,mL
